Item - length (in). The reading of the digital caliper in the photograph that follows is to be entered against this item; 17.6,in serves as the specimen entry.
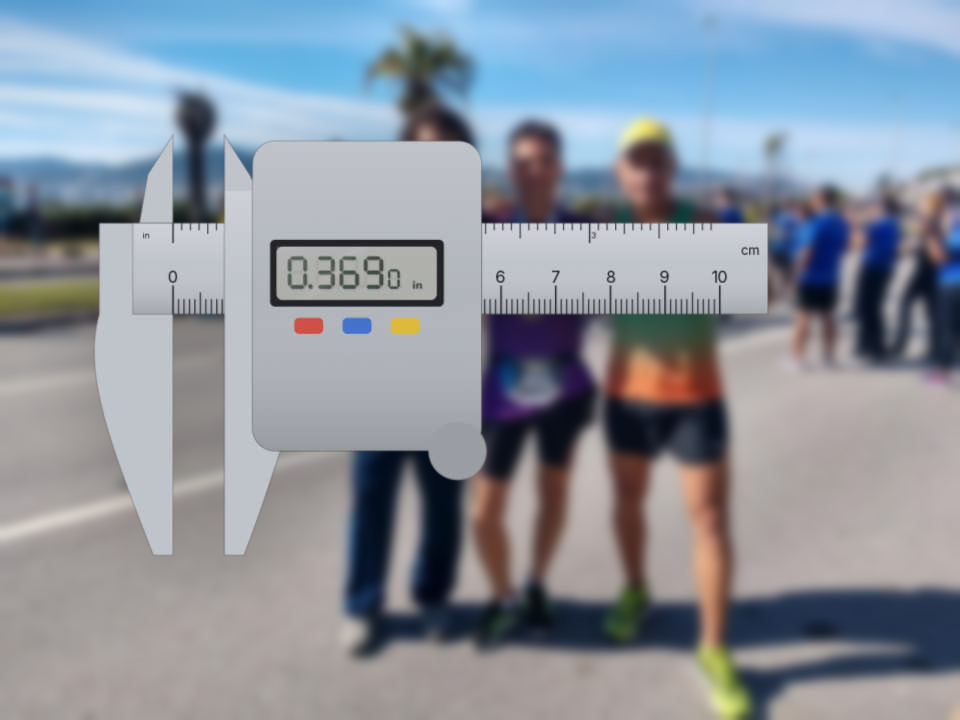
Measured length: 0.3690,in
